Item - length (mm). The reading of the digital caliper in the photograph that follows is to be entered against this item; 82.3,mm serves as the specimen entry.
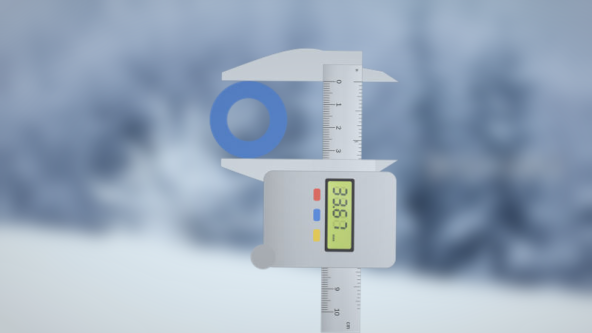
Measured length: 33.67,mm
